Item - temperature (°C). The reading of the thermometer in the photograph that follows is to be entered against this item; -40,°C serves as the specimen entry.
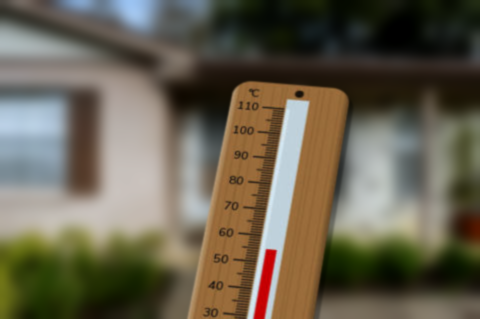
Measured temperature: 55,°C
